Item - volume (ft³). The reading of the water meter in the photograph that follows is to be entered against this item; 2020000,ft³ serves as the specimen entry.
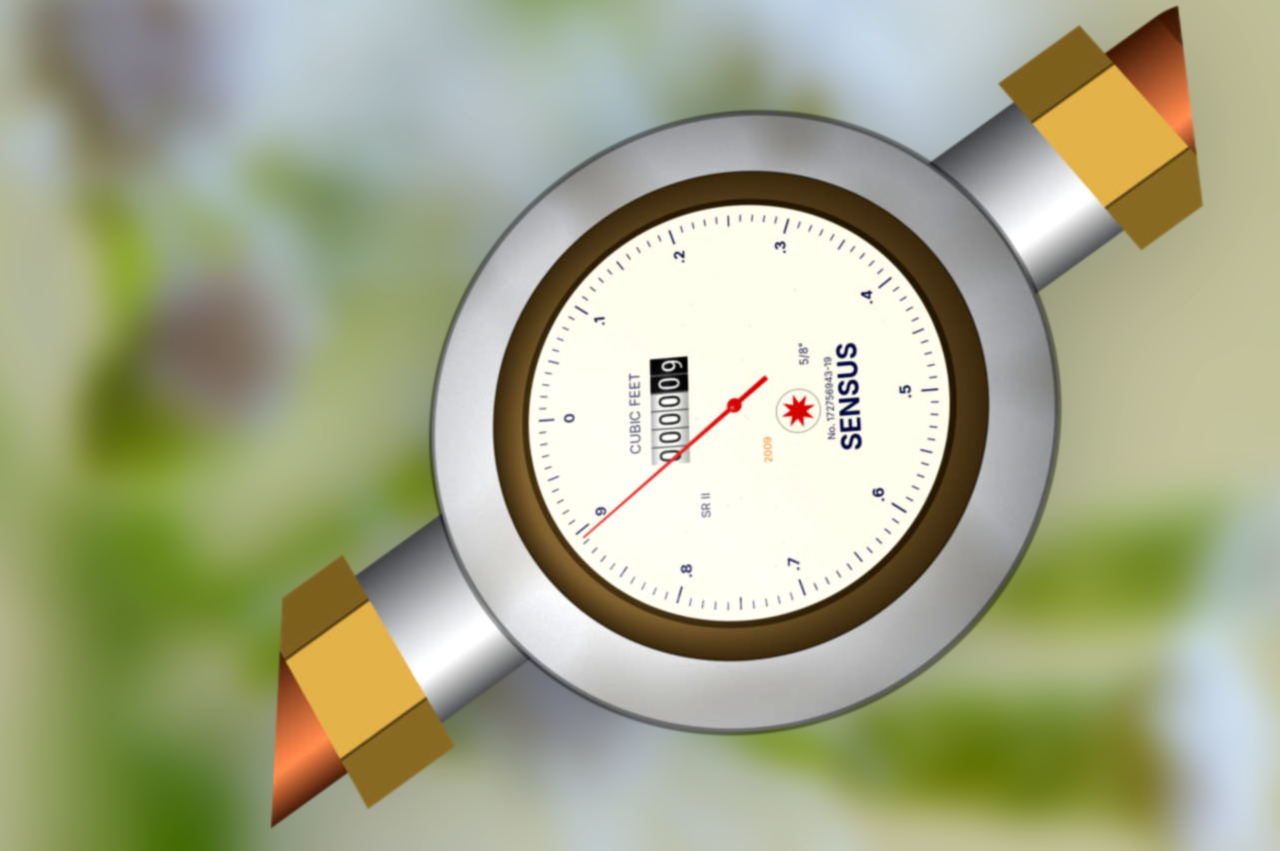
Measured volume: 8.89,ft³
